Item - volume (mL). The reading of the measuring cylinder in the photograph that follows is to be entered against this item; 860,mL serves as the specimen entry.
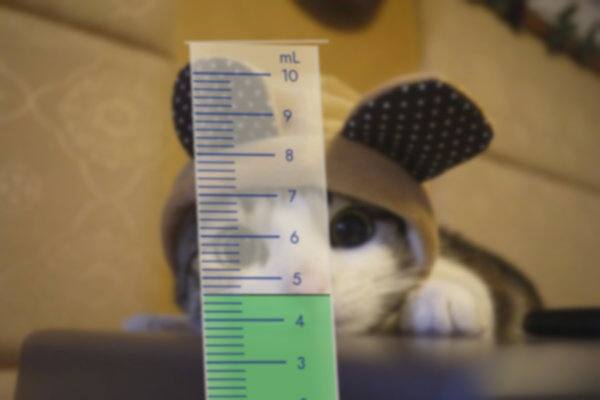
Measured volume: 4.6,mL
